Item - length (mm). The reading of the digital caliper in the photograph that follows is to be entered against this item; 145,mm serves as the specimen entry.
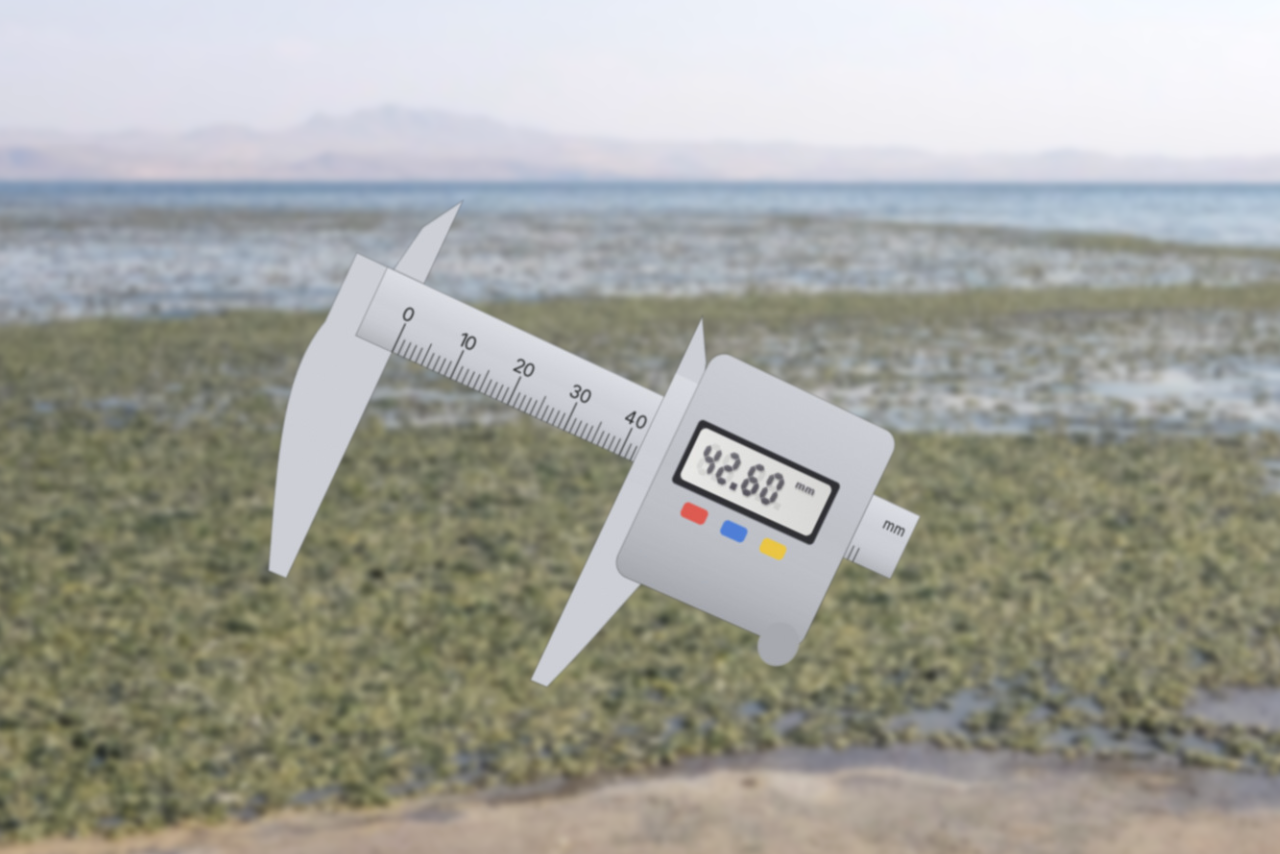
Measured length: 42.60,mm
